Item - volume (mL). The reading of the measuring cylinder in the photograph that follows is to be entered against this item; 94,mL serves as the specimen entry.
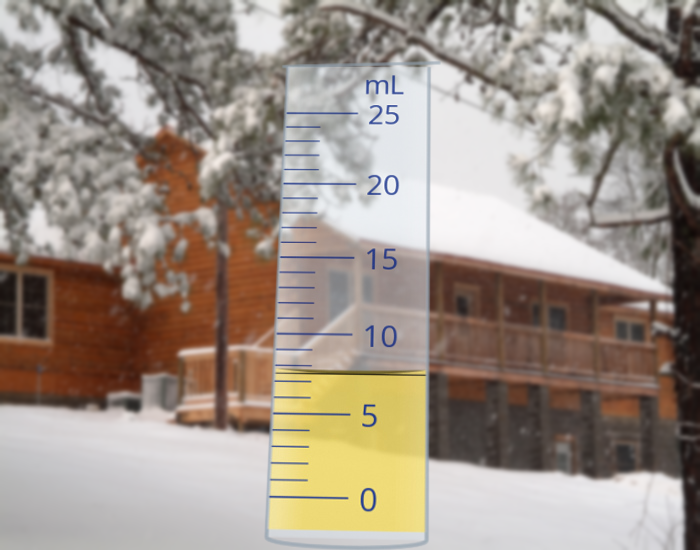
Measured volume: 7.5,mL
